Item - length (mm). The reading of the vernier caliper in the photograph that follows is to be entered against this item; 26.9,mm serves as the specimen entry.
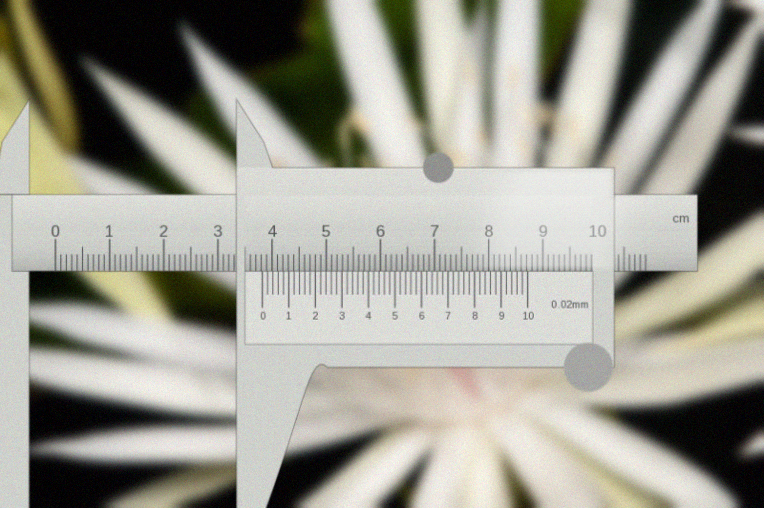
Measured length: 38.2,mm
